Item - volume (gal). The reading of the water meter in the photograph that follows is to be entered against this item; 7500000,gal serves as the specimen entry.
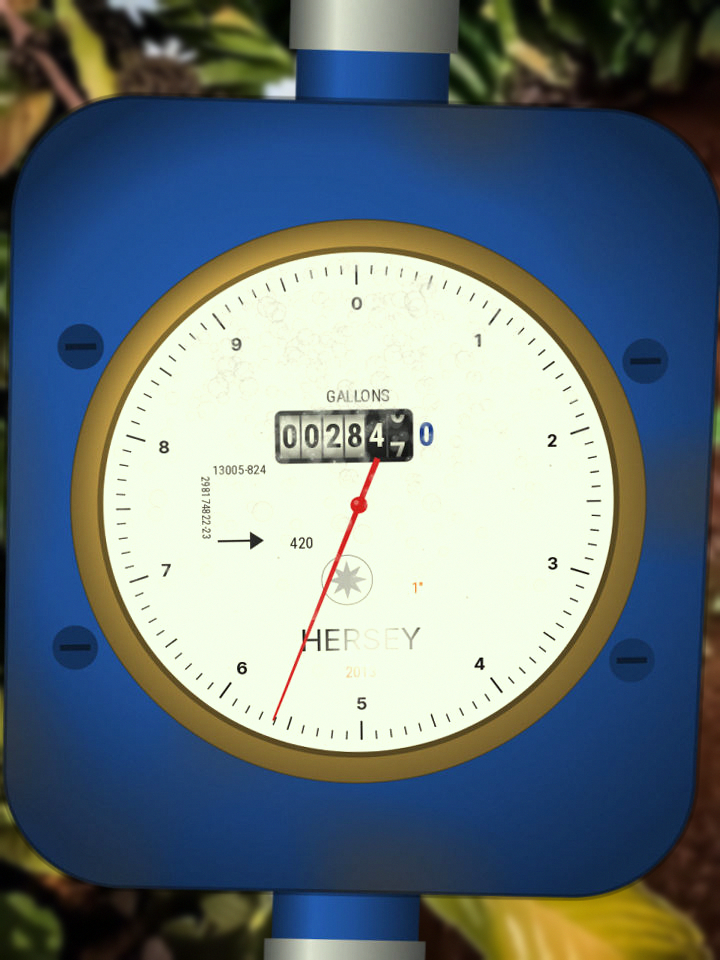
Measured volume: 28465.6,gal
